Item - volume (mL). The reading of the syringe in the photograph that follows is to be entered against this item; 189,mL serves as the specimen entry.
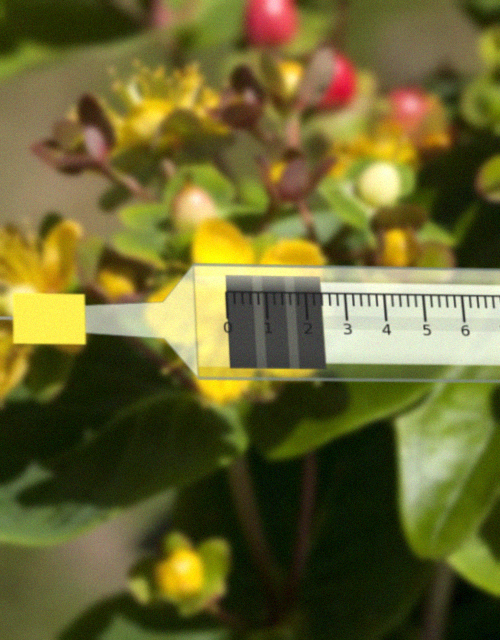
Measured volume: 0,mL
